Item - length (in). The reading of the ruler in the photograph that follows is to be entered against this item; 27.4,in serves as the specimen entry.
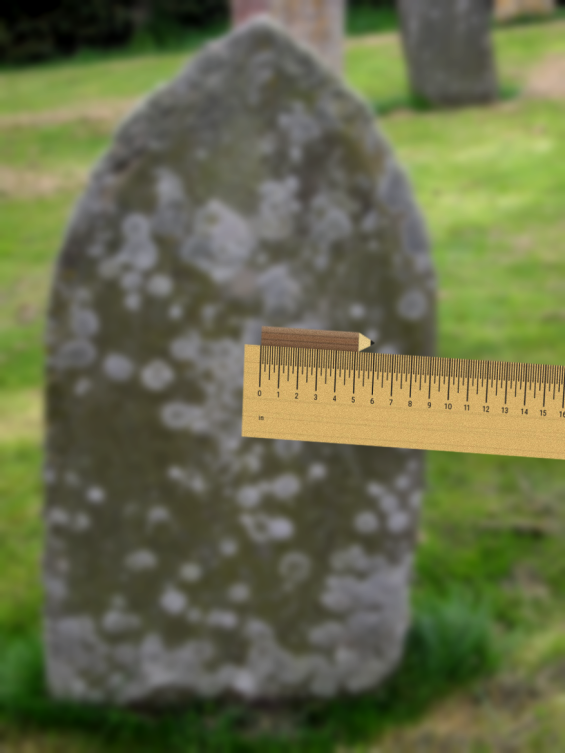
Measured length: 6,in
